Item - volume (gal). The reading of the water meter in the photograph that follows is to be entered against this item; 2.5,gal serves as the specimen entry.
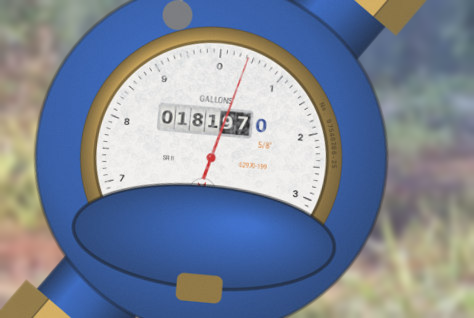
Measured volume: 181970.4,gal
